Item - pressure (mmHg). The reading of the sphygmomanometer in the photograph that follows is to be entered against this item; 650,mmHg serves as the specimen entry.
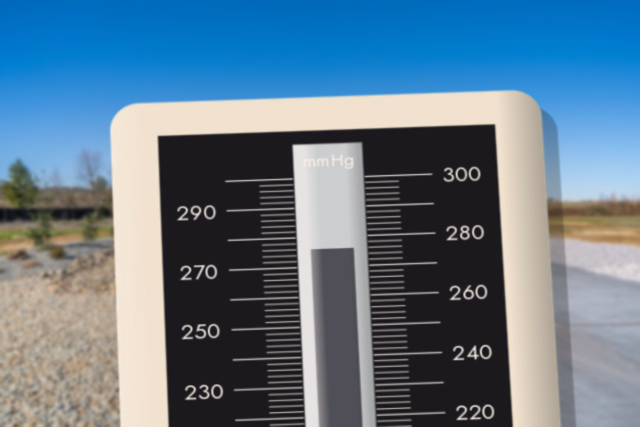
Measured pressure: 276,mmHg
